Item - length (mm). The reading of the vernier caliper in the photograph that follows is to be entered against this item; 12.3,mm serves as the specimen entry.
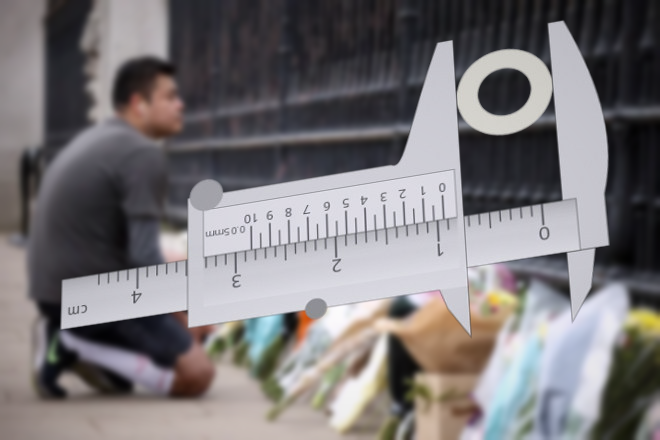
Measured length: 9.4,mm
